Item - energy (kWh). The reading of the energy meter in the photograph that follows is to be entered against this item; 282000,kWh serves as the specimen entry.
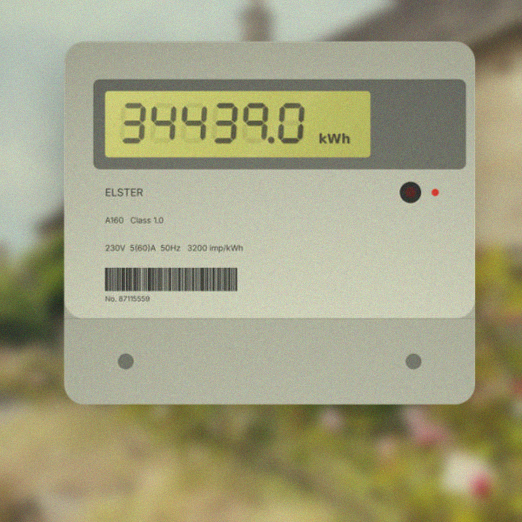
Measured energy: 34439.0,kWh
